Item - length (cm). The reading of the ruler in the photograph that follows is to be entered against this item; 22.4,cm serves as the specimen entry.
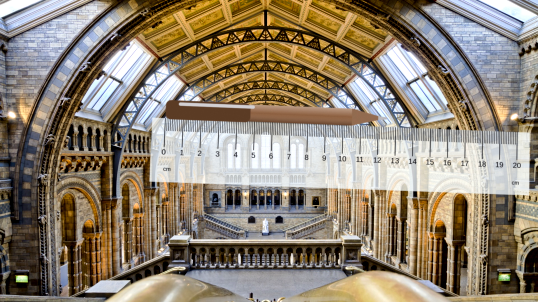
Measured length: 12.5,cm
